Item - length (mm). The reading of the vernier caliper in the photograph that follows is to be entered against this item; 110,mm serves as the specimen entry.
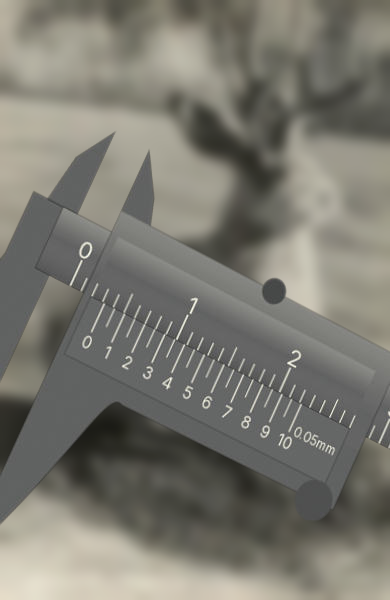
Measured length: 3.2,mm
